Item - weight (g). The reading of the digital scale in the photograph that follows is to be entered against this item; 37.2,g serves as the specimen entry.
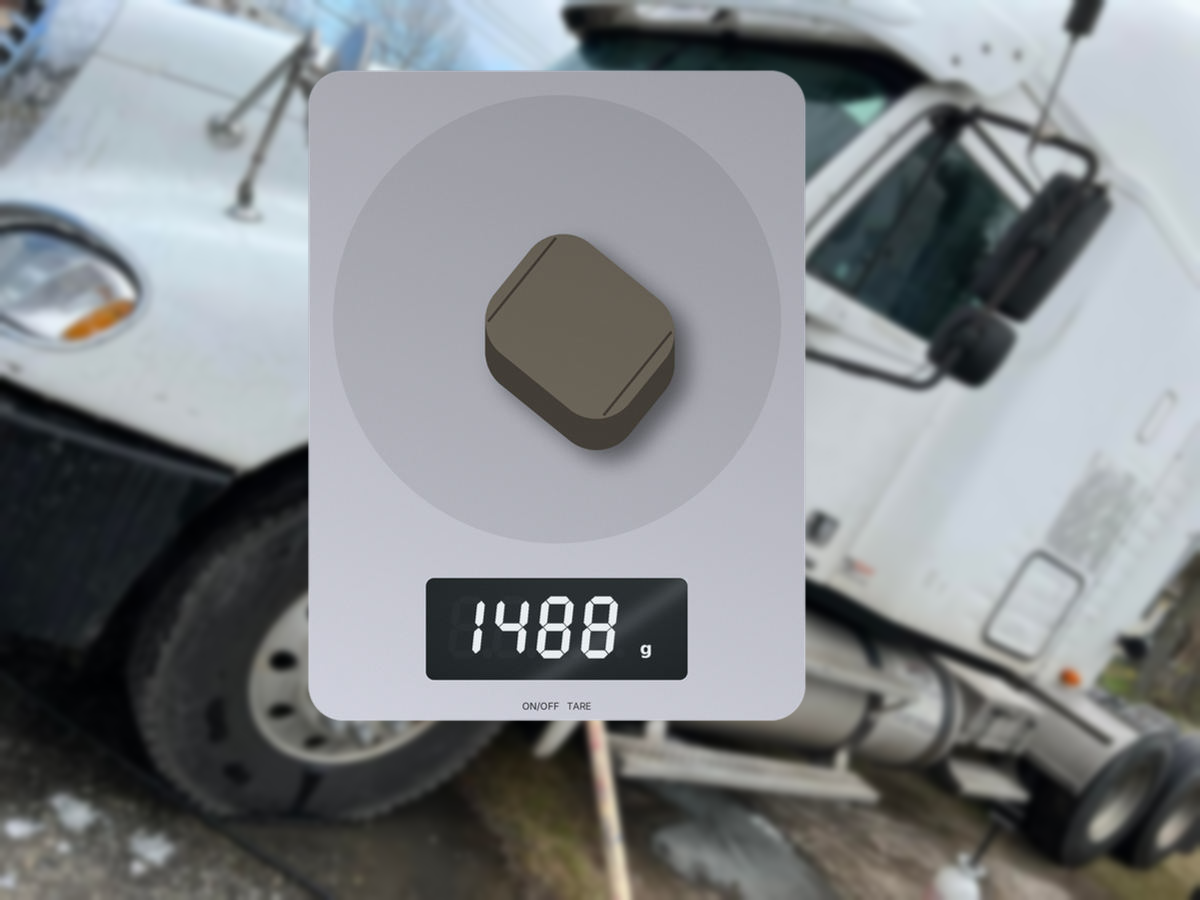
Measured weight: 1488,g
